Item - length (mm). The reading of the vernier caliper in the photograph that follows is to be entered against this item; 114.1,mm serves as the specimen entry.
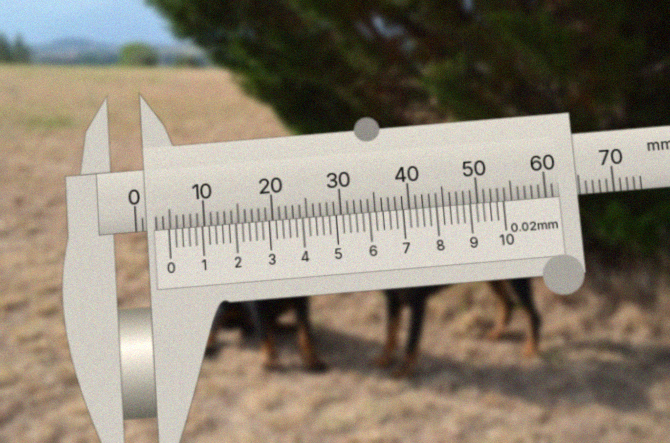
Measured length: 4.8,mm
